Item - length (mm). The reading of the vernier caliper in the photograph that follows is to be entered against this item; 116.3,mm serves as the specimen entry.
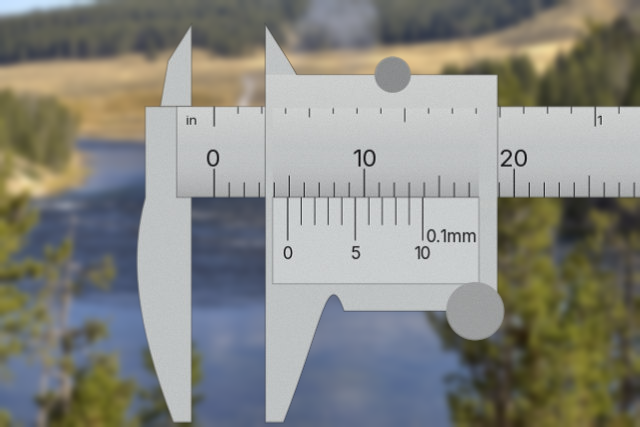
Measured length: 4.9,mm
